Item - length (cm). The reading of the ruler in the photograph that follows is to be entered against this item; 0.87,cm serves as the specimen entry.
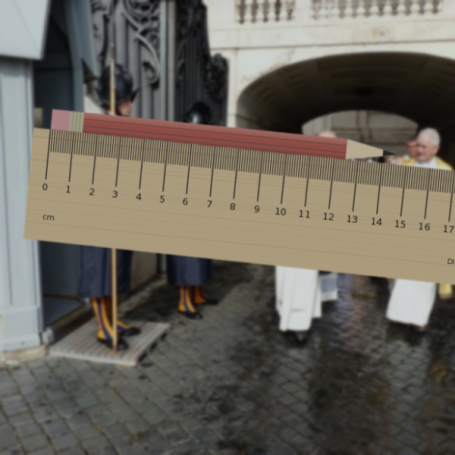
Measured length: 14.5,cm
